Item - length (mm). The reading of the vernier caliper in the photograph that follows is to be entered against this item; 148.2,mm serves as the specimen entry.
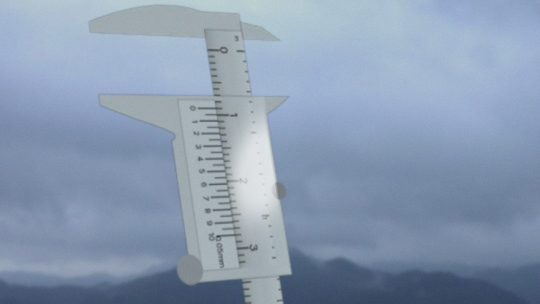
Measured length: 9.0,mm
